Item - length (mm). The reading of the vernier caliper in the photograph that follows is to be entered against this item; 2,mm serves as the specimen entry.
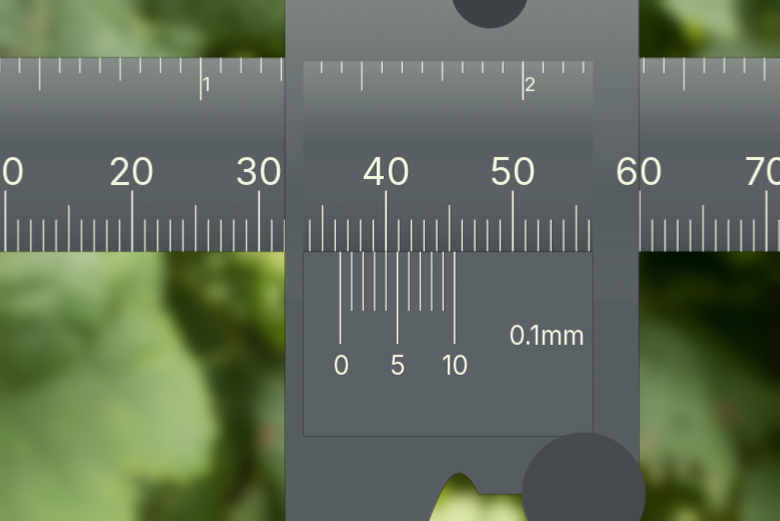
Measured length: 36.4,mm
